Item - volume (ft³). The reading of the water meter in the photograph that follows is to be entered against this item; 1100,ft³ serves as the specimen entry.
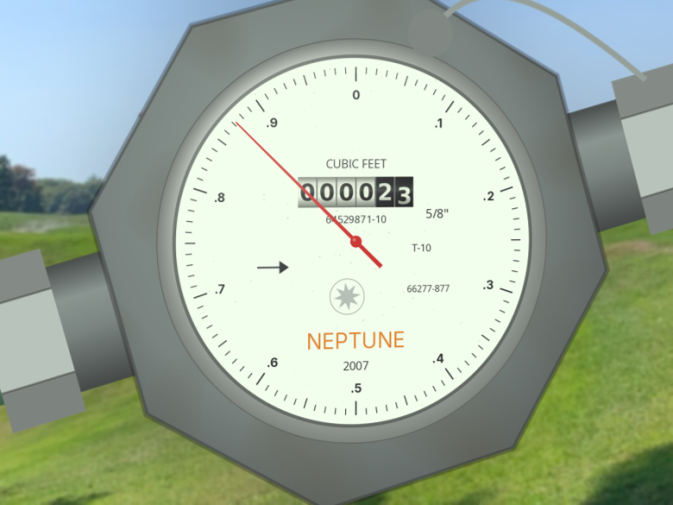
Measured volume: 22.87,ft³
